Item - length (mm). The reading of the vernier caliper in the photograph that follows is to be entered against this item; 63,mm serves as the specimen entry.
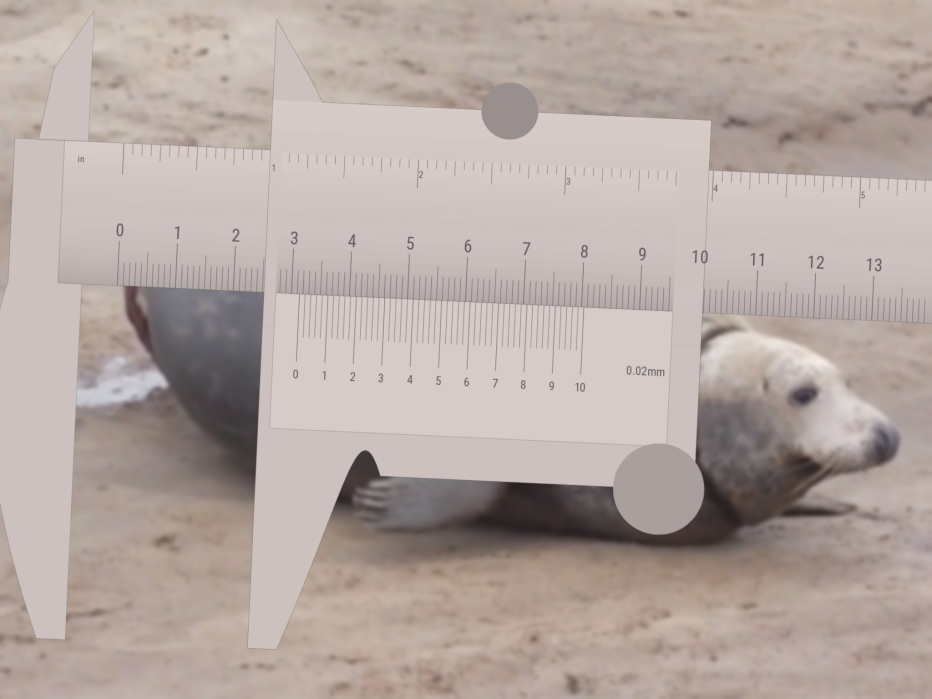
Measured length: 31.4,mm
